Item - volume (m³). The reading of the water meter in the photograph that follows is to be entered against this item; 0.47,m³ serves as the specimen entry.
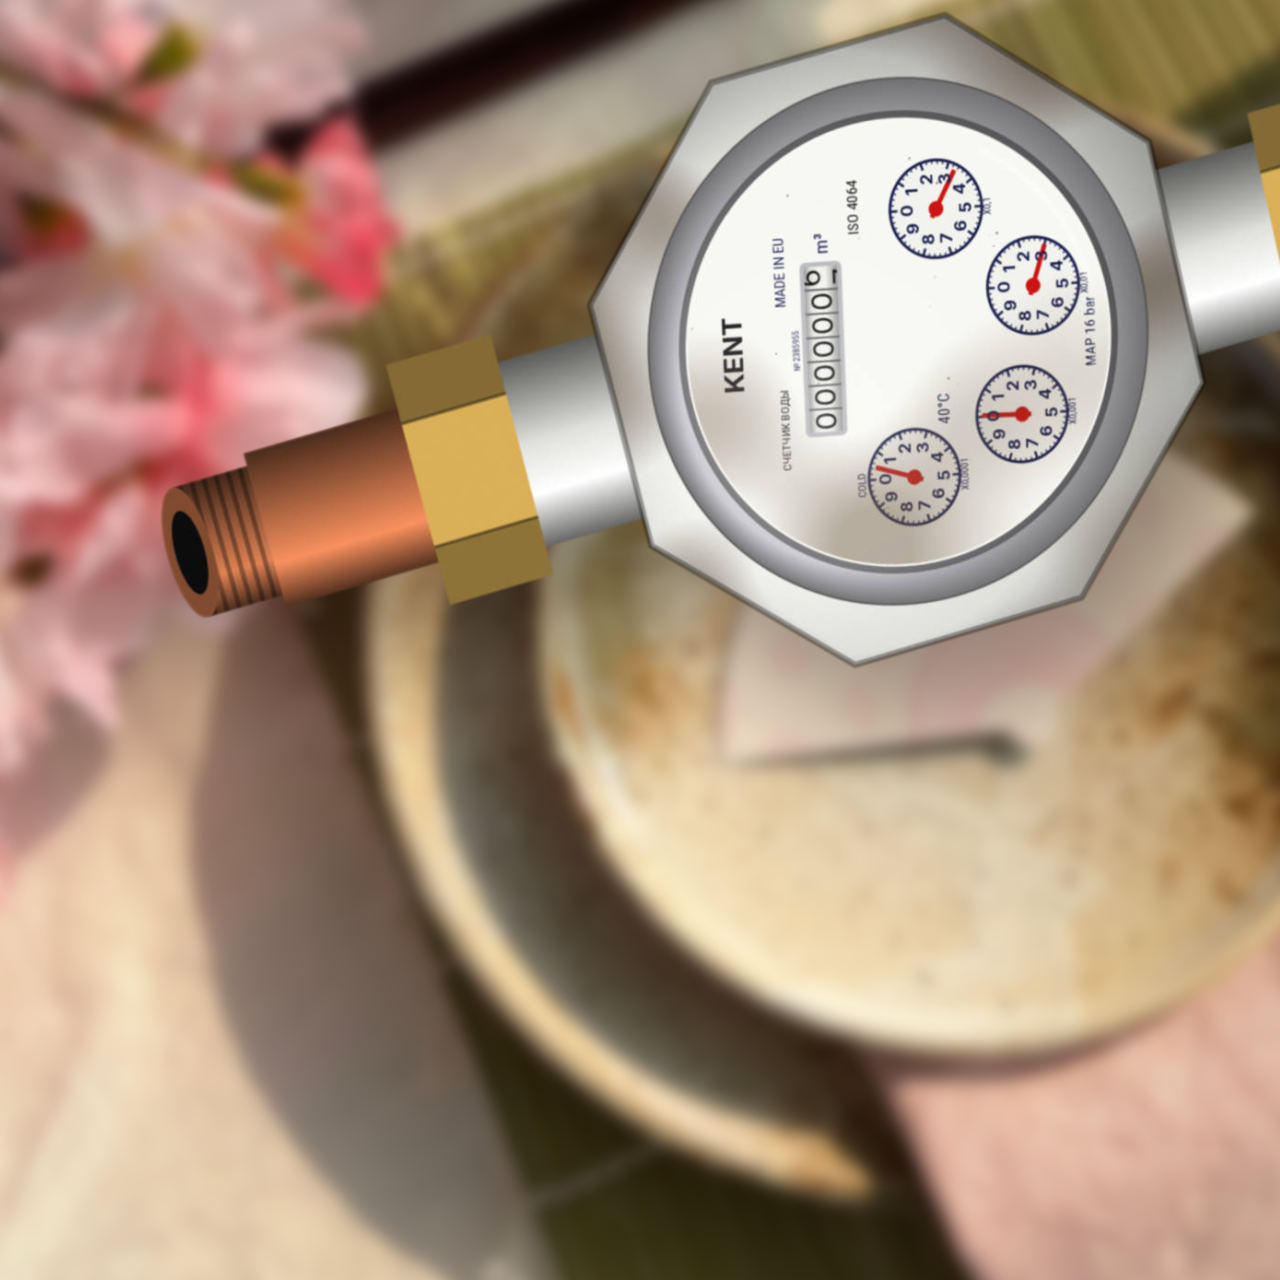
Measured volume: 6.3300,m³
